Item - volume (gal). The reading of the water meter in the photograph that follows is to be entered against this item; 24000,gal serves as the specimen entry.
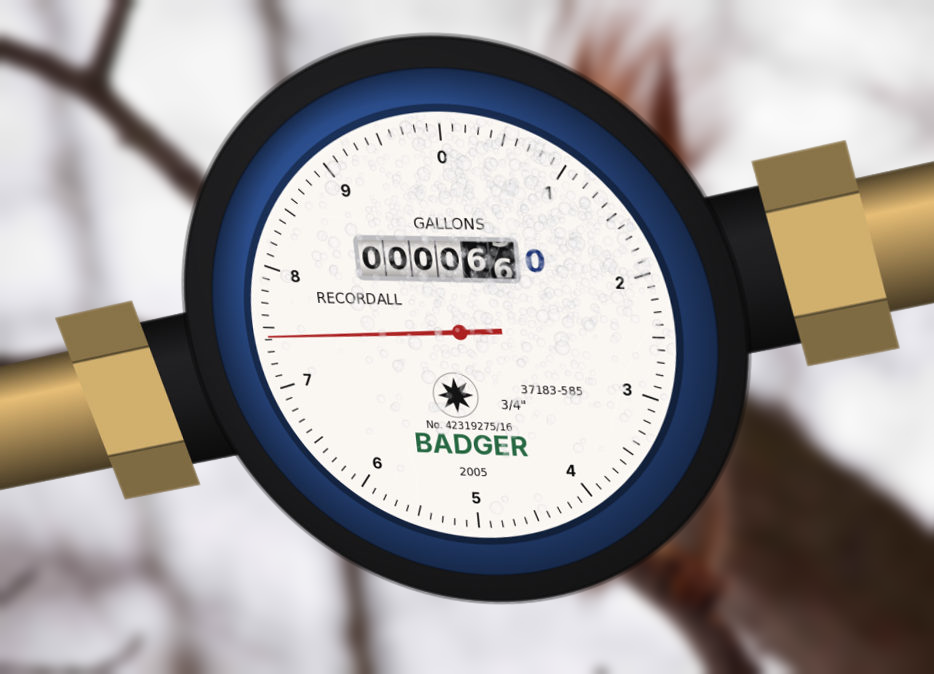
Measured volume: 657.4,gal
